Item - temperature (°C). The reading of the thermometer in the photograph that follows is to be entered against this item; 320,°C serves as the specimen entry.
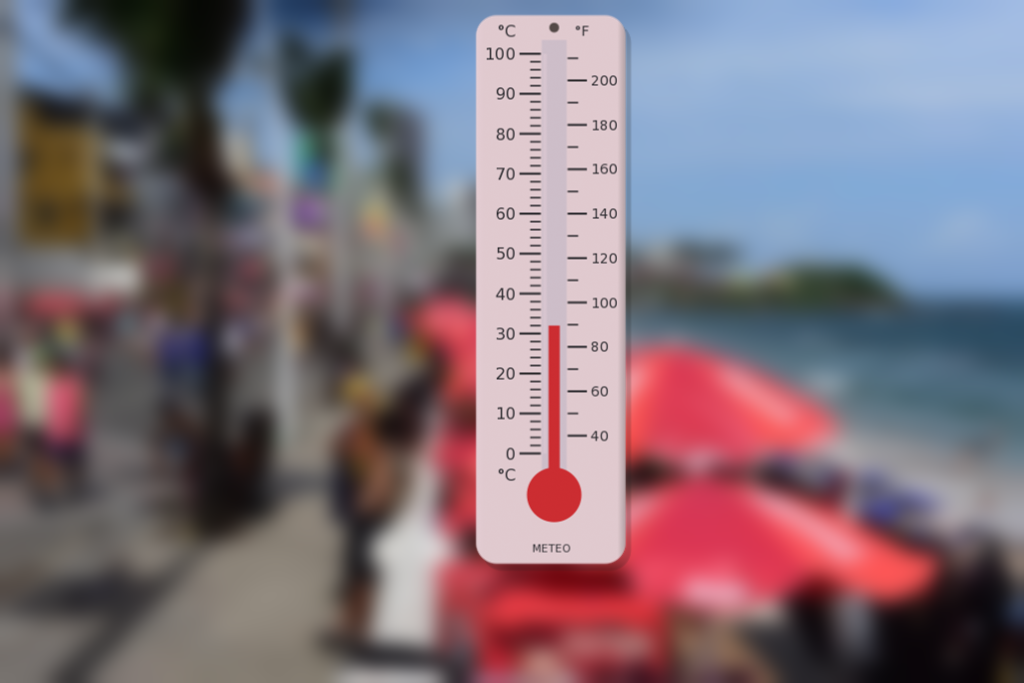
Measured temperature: 32,°C
